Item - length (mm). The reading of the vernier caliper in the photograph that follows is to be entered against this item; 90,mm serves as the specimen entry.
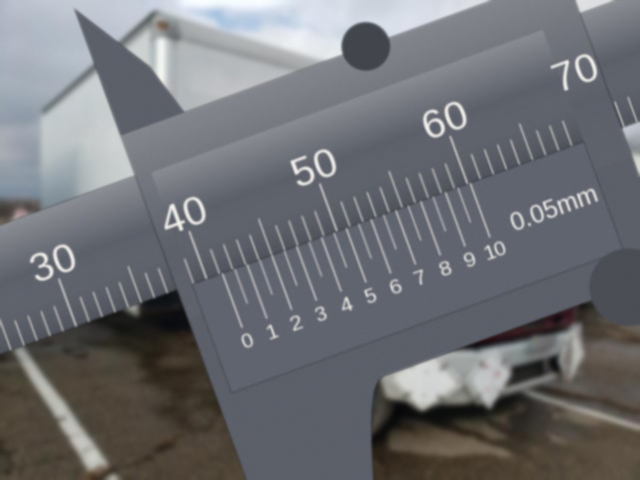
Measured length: 41.2,mm
